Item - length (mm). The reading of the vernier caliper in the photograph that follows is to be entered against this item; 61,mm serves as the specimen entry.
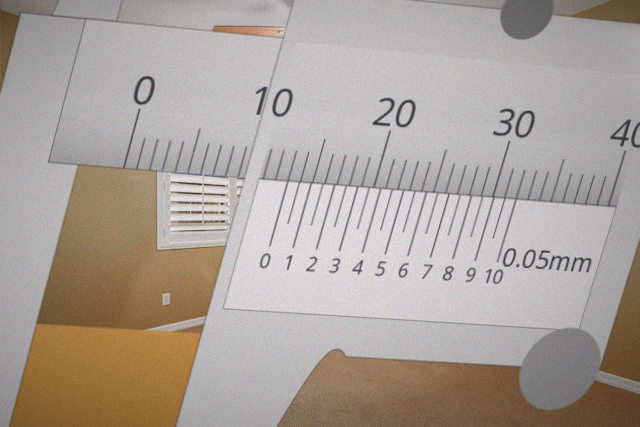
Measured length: 13.0,mm
